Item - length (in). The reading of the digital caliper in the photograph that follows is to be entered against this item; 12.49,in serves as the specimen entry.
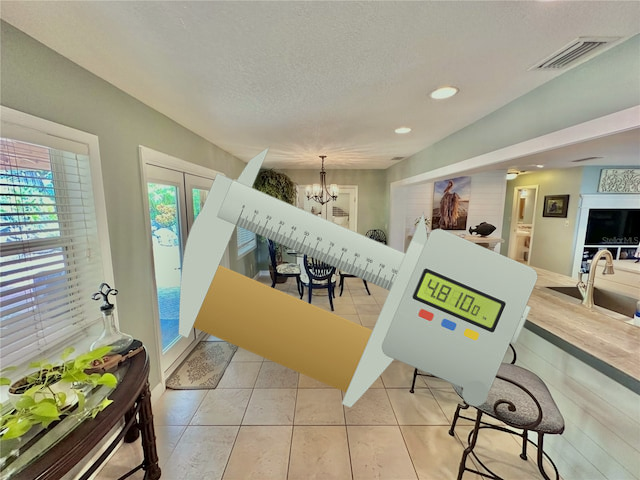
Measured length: 4.8100,in
